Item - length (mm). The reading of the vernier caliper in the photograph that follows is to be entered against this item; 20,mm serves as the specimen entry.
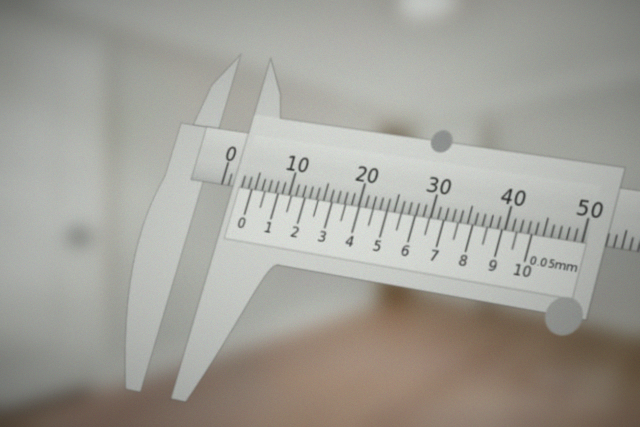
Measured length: 4.5,mm
